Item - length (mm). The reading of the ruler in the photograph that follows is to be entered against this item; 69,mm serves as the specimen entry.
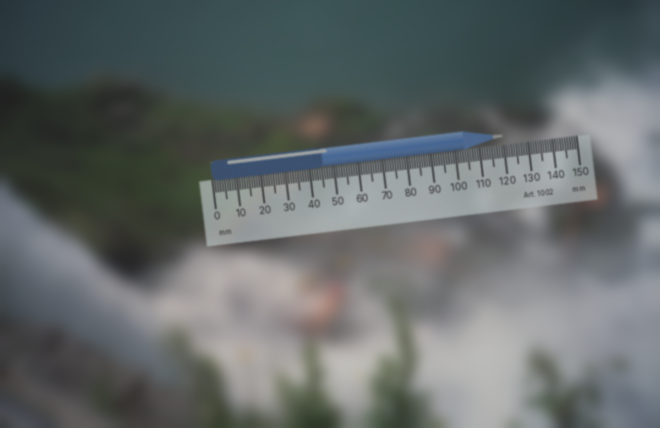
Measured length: 120,mm
